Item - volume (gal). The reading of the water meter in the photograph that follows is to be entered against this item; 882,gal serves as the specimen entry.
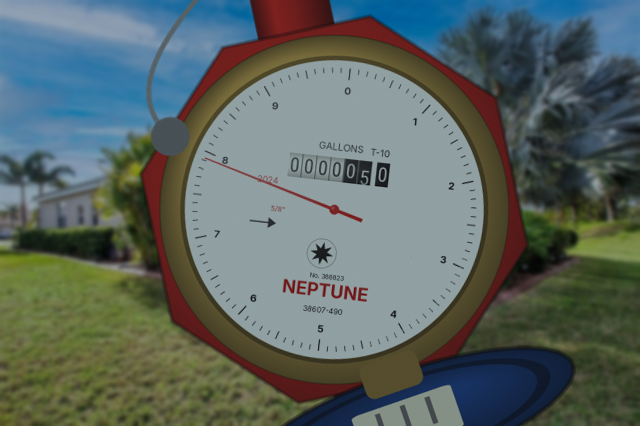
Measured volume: 47.9,gal
